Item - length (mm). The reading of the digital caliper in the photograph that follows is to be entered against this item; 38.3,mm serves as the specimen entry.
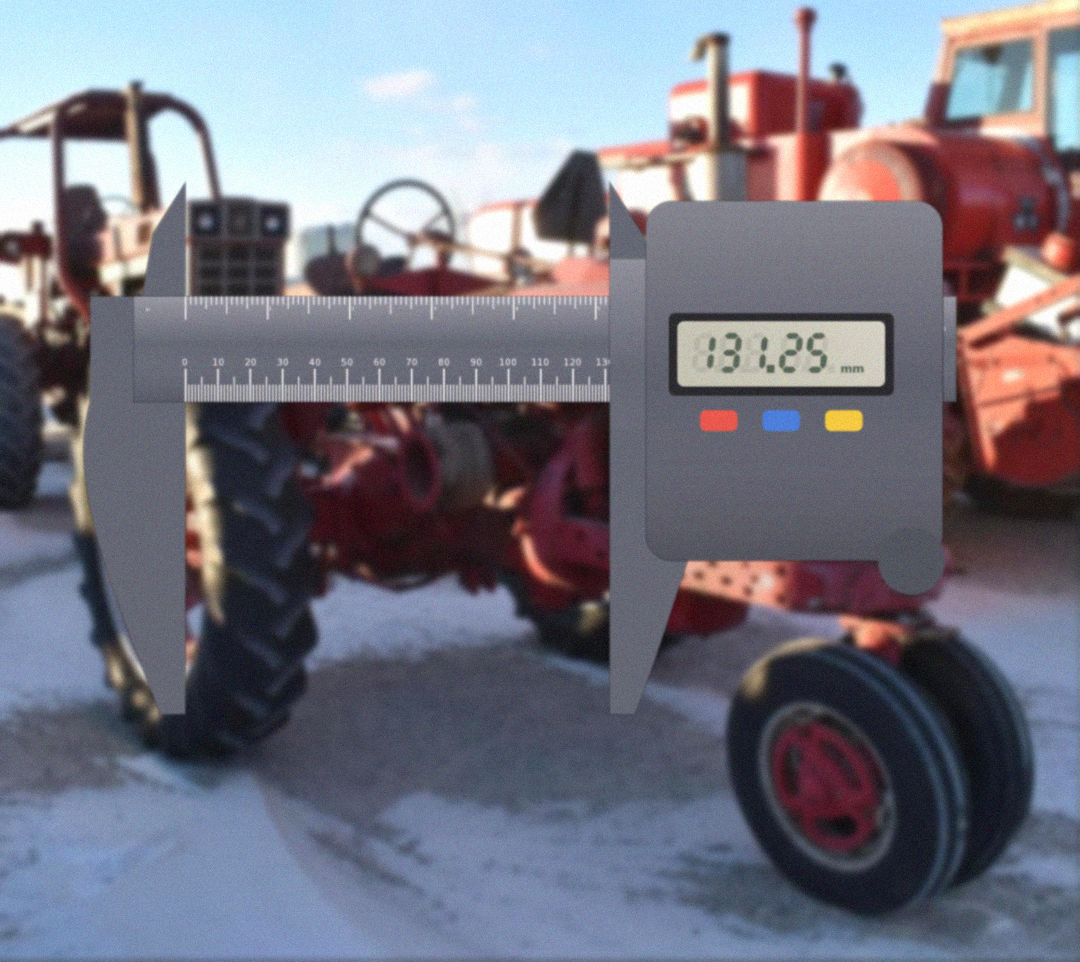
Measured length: 131.25,mm
